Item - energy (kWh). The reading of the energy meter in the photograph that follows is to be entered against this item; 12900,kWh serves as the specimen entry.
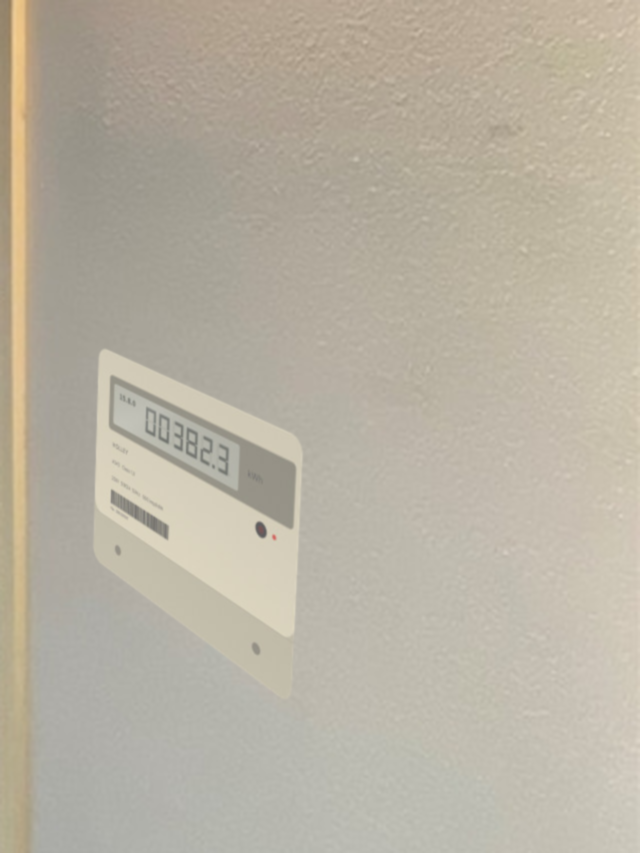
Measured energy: 382.3,kWh
